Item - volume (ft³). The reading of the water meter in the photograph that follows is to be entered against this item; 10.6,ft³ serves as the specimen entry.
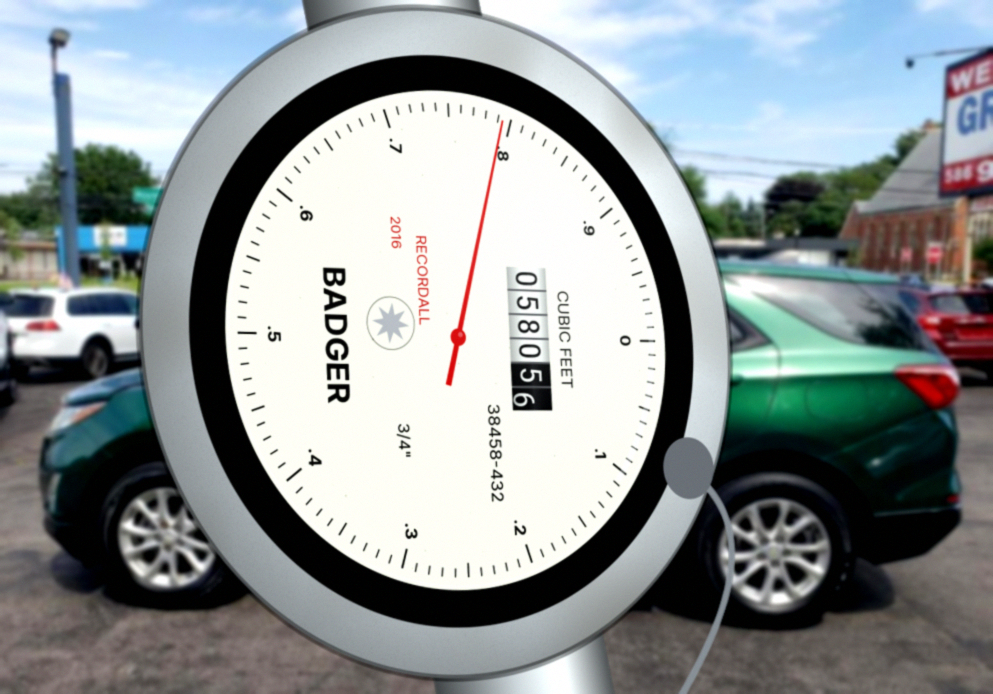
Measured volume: 58055.79,ft³
